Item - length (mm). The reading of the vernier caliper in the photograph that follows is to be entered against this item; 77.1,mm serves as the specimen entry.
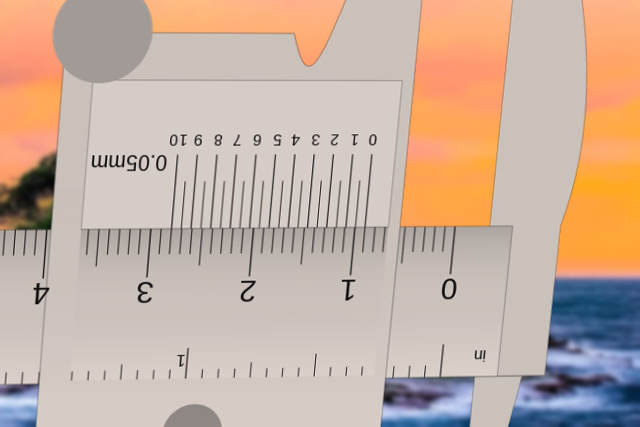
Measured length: 9.0,mm
